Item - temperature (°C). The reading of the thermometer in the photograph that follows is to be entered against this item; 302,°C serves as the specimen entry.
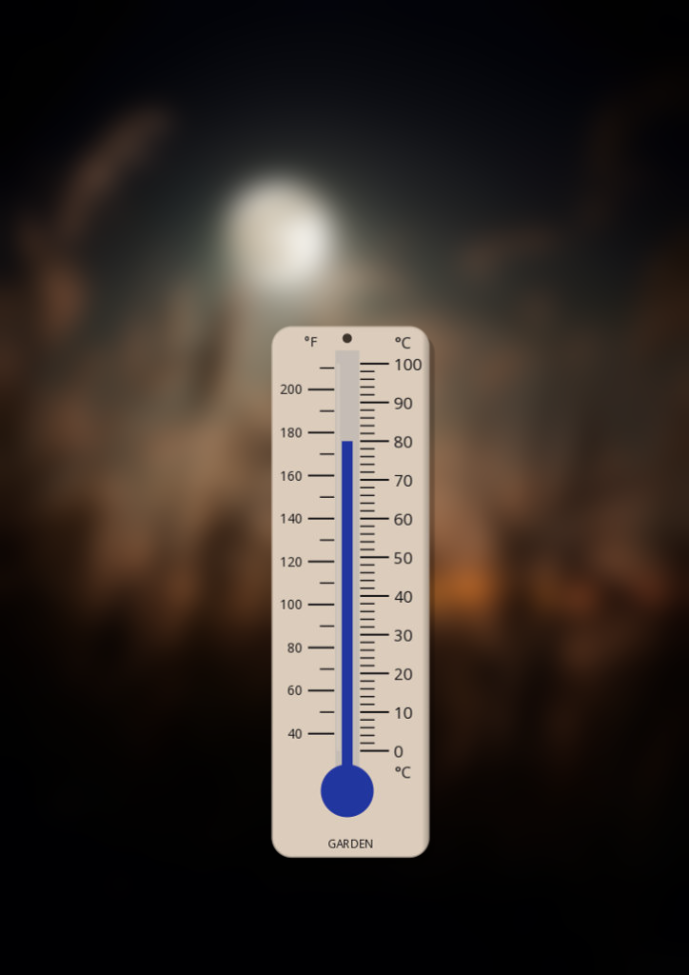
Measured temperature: 80,°C
